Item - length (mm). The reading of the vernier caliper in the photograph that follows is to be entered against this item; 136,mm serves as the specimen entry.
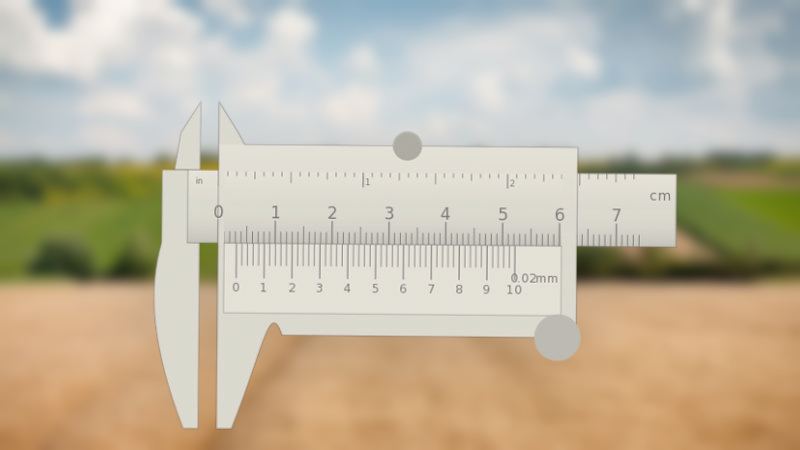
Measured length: 3.2,mm
